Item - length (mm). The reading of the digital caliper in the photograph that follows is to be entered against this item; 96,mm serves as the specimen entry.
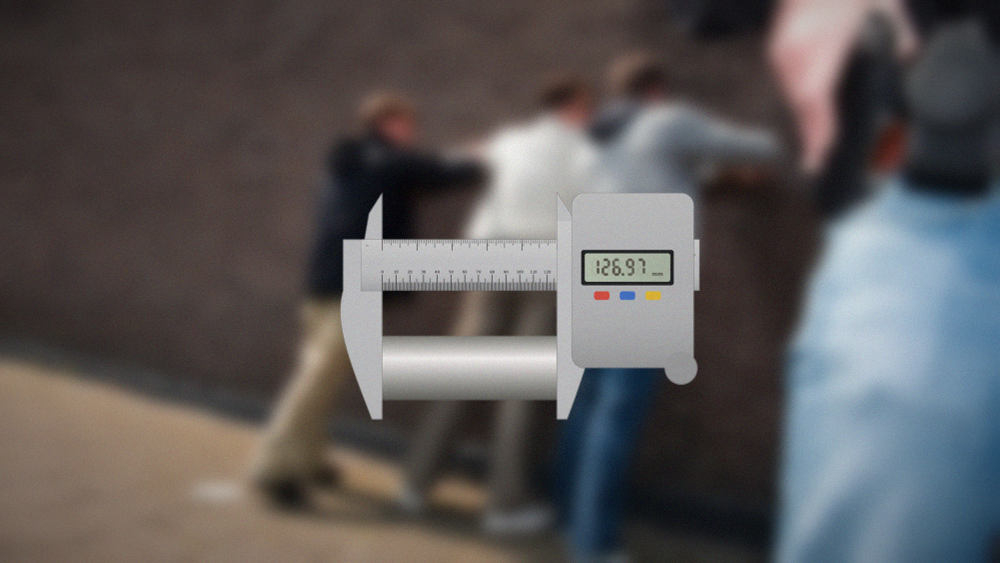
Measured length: 126.97,mm
